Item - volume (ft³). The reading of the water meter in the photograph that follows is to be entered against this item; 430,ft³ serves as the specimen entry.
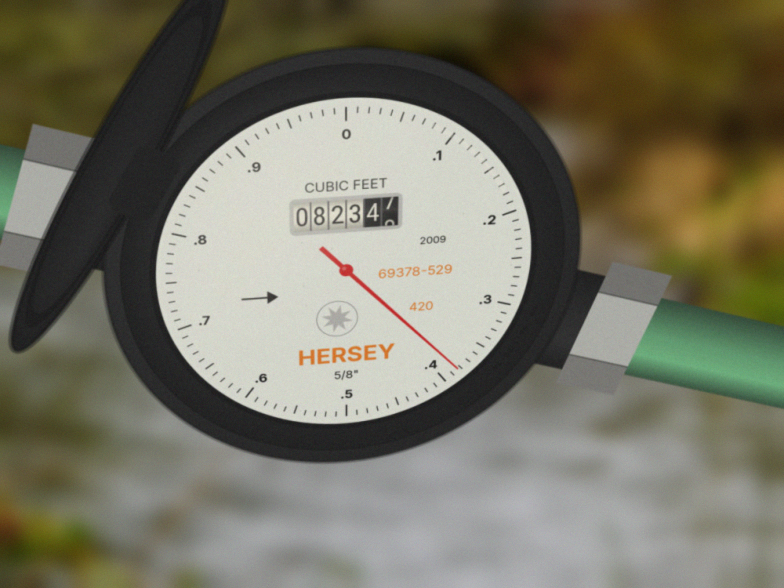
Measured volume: 82347.38,ft³
